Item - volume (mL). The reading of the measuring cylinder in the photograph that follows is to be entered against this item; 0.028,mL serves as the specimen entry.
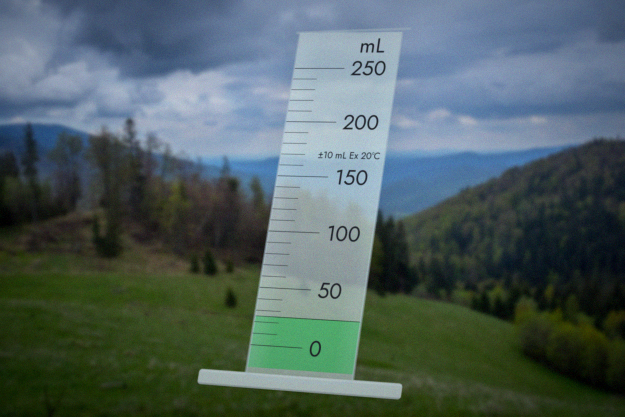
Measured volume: 25,mL
